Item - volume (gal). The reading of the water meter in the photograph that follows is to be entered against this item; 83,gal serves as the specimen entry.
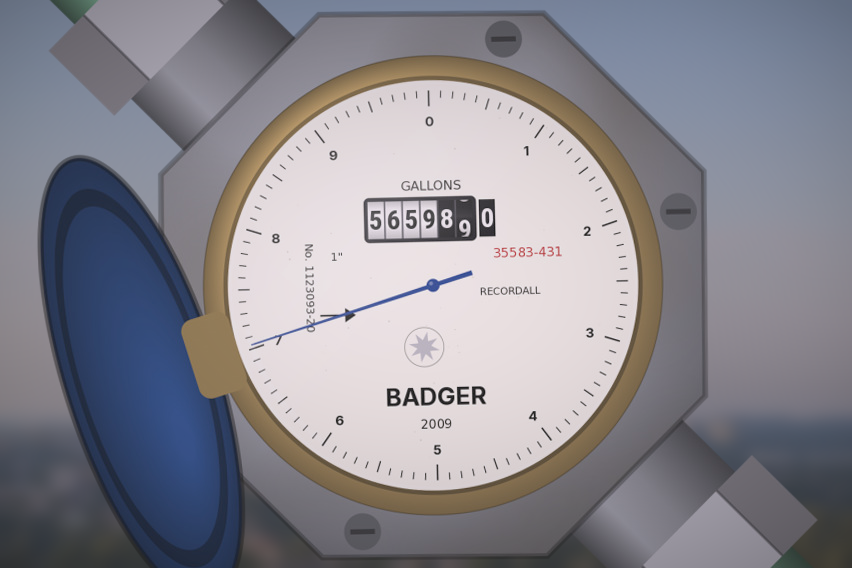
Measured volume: 5659887.0,gal
